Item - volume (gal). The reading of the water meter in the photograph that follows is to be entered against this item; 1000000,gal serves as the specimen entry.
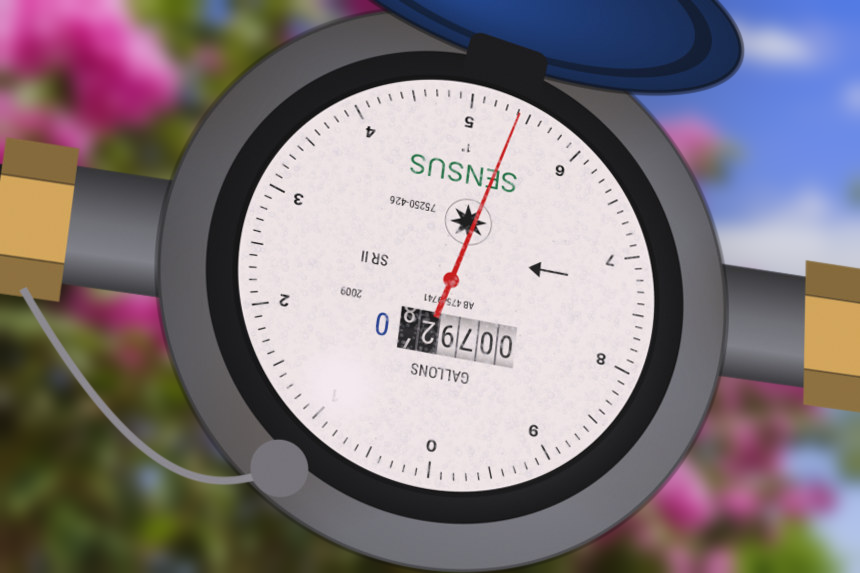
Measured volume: 79275.4,gal
